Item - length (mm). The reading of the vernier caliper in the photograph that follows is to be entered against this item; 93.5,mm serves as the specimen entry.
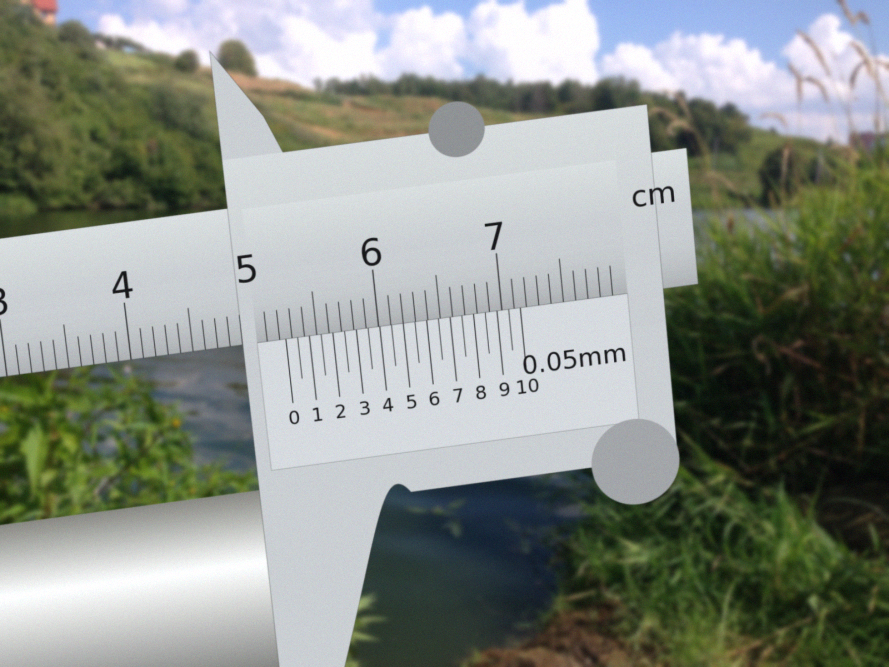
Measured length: 52.5,mm
